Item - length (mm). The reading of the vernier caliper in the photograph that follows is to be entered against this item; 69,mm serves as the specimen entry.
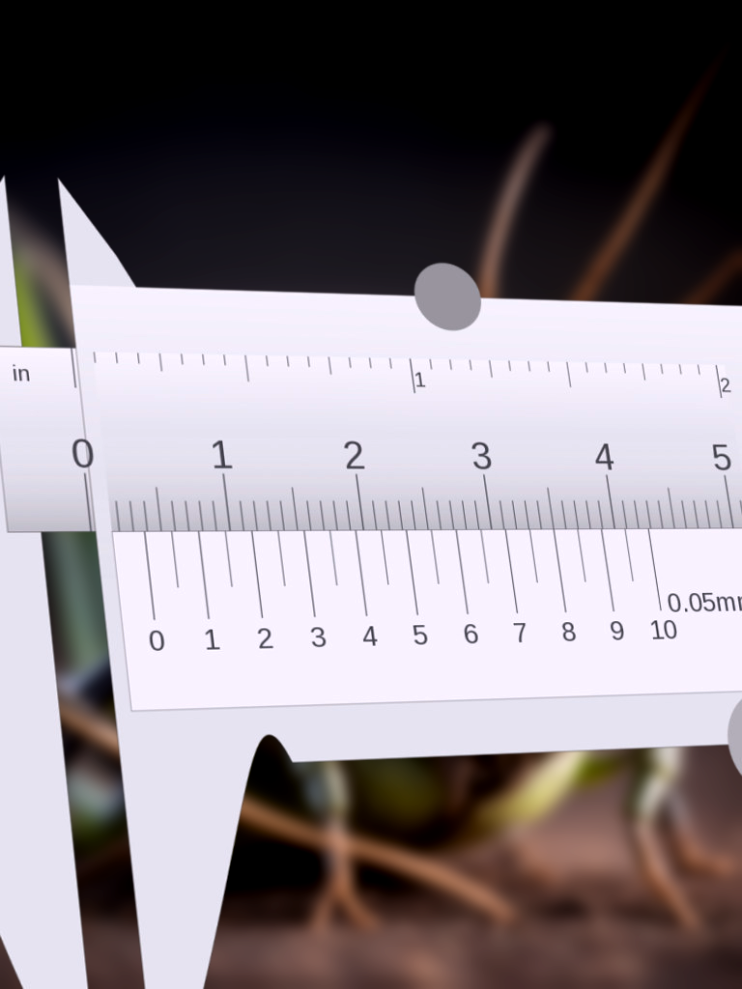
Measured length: 3.8,mm
